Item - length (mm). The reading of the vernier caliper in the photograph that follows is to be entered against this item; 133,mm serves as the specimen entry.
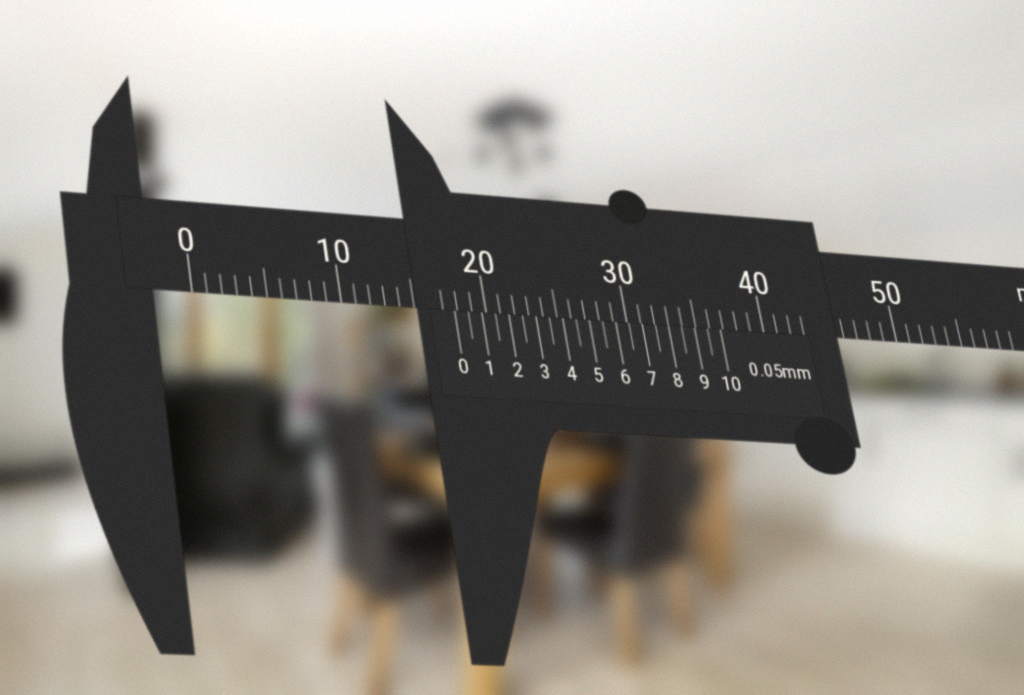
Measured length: 17.8,mm
